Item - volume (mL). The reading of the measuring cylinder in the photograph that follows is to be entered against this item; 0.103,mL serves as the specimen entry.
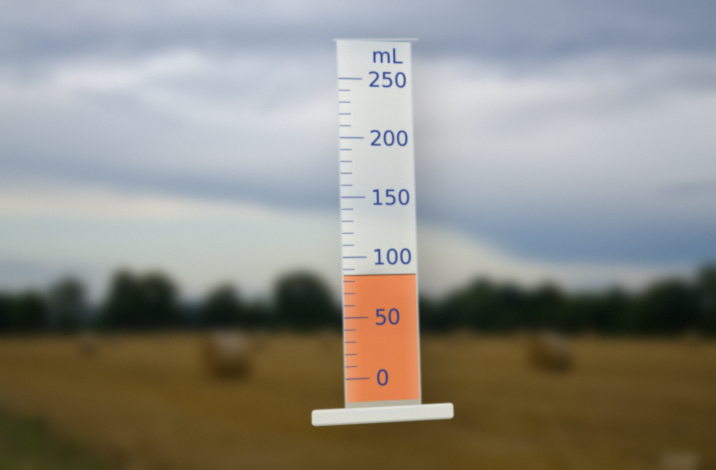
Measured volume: 85,mL
